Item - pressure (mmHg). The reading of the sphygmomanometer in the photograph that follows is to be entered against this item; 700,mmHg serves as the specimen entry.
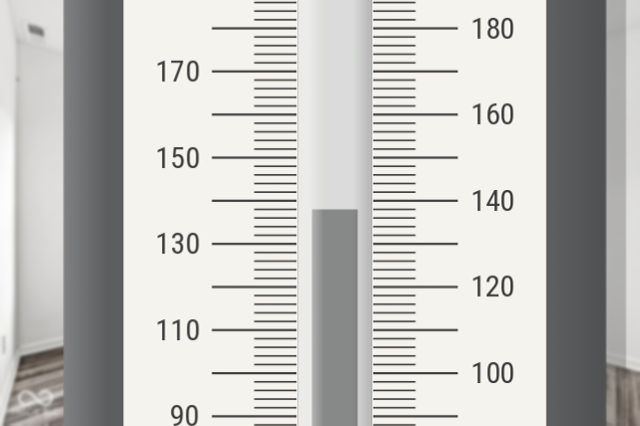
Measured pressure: 138,mmHg
